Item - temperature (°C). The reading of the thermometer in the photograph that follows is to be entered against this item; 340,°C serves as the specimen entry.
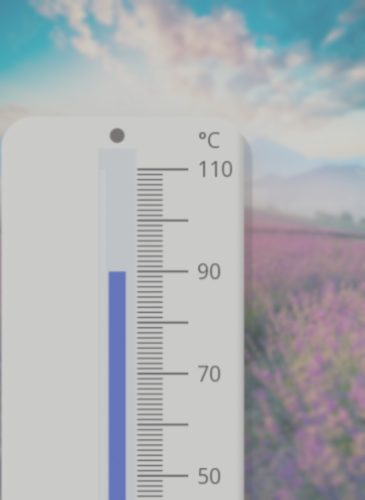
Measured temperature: 90,°C
